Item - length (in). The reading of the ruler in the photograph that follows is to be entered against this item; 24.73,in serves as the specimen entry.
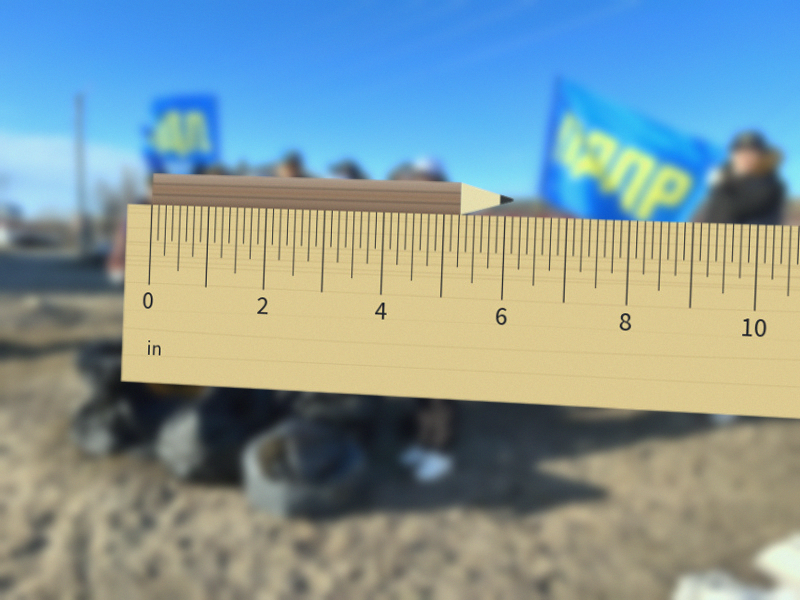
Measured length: 6.125,in
